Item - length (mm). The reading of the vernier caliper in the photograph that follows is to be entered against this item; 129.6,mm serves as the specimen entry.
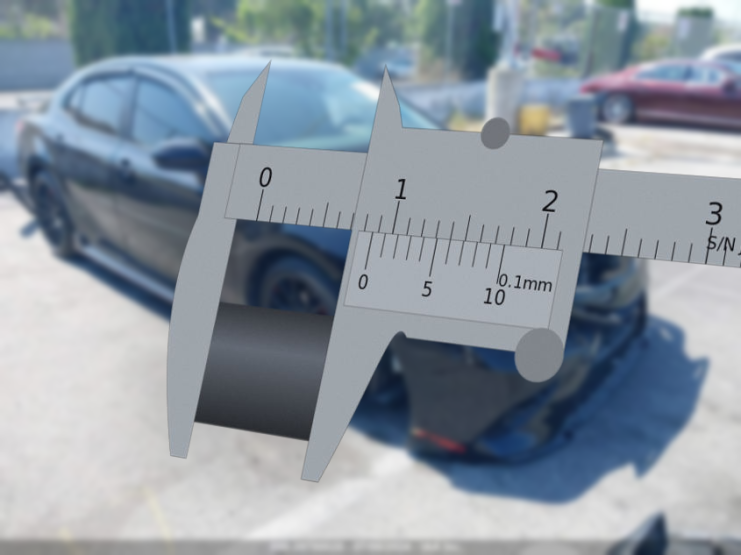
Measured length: 8.6,mm
